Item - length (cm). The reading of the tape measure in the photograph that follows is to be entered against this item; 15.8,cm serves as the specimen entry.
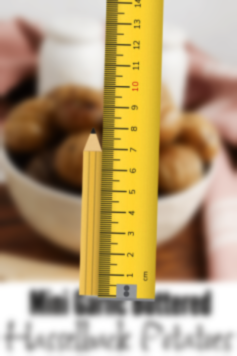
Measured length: 8,cm
